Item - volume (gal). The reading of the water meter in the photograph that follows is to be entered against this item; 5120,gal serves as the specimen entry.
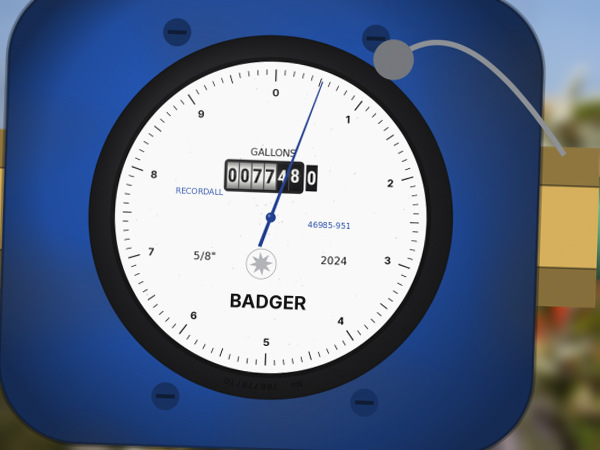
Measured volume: 77480.5,gal
